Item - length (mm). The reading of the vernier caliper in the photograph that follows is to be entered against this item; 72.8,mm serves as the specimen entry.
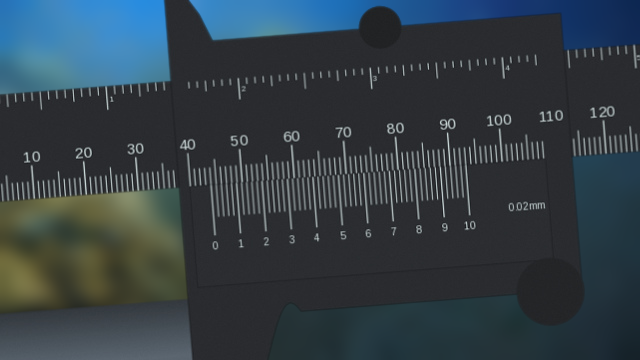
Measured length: 44.0,mm
